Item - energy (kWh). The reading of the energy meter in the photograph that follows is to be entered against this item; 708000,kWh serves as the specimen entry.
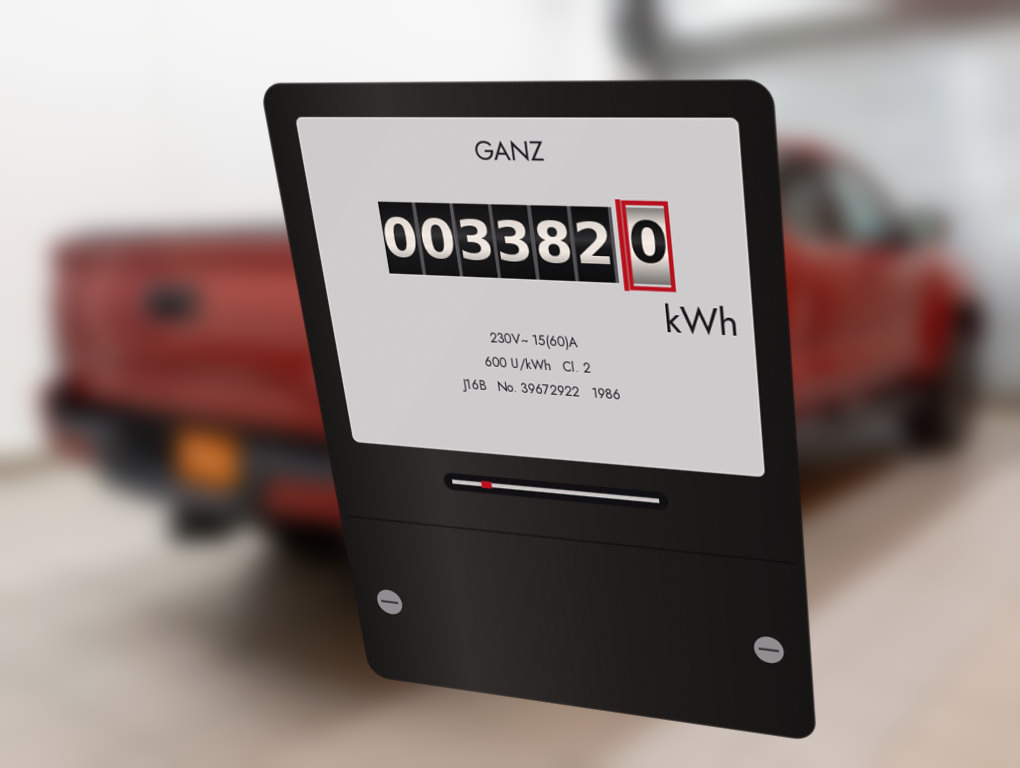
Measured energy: 3382.0,kWh
